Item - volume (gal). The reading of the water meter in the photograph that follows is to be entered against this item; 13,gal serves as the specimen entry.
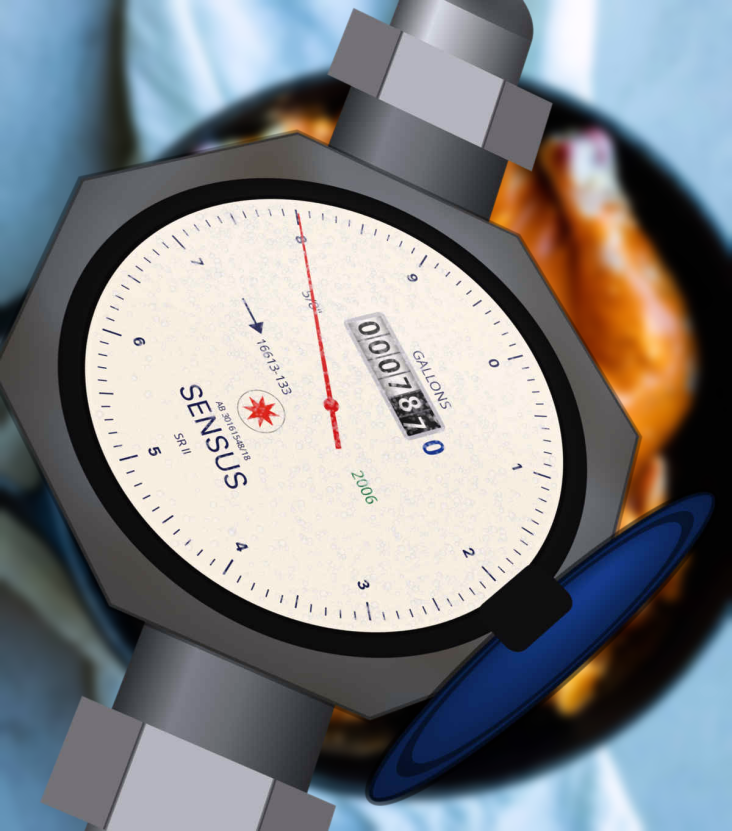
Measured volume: 7868.0,gal
